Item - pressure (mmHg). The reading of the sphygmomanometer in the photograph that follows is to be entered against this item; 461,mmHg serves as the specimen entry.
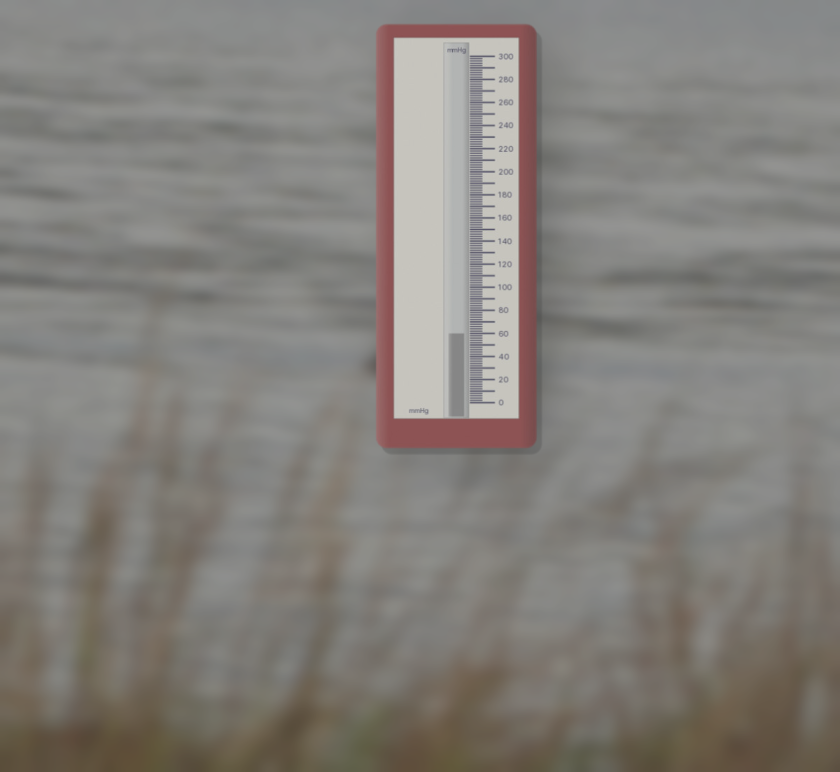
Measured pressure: 60,mmHg
